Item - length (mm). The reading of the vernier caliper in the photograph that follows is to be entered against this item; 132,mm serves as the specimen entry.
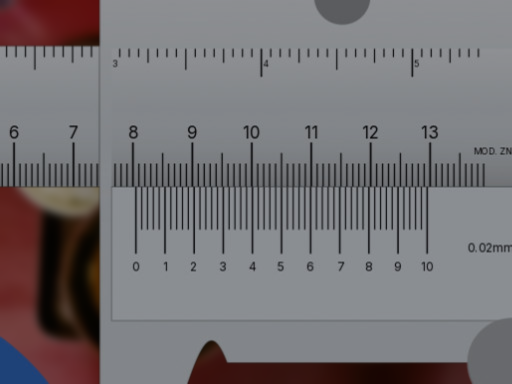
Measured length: 80.5,mm
